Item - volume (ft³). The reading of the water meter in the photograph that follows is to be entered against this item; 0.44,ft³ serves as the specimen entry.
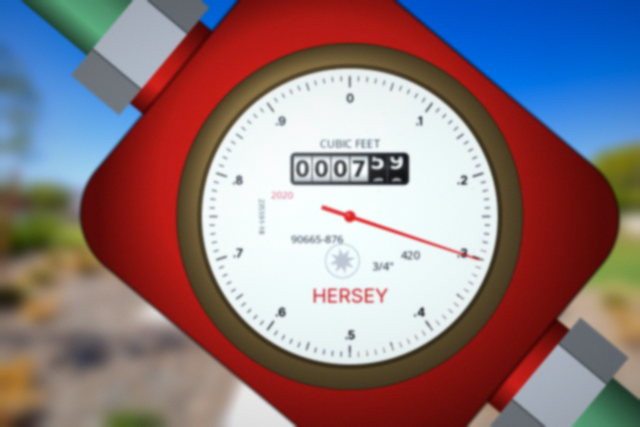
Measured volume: 759.30,ft³
